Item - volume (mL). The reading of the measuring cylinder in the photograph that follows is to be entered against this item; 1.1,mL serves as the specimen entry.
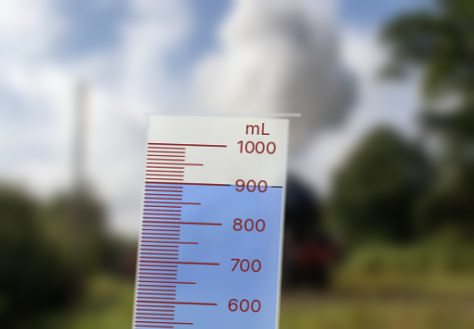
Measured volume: 900,mL
